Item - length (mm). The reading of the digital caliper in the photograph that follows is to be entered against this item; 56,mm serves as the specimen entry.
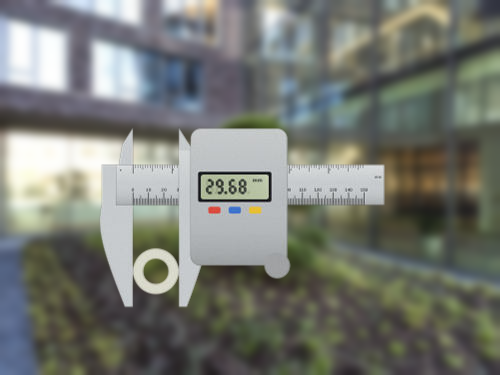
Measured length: 29.68,mm
